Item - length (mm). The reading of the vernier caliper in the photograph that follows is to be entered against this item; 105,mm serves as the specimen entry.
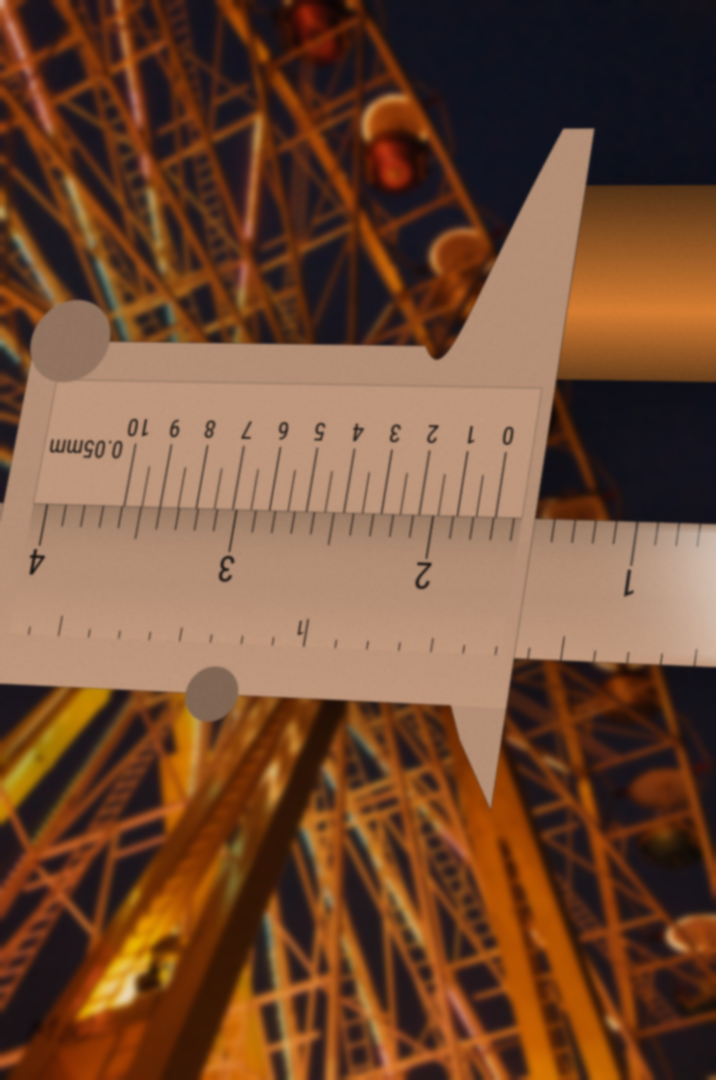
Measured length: 16.9,mm
